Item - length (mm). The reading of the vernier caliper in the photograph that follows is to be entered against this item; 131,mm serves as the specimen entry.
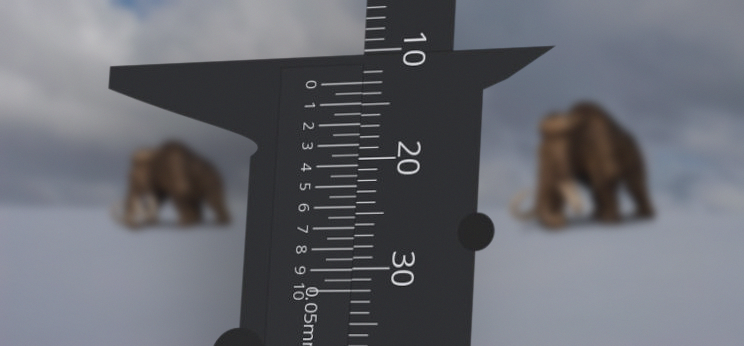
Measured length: 13.0,mm
